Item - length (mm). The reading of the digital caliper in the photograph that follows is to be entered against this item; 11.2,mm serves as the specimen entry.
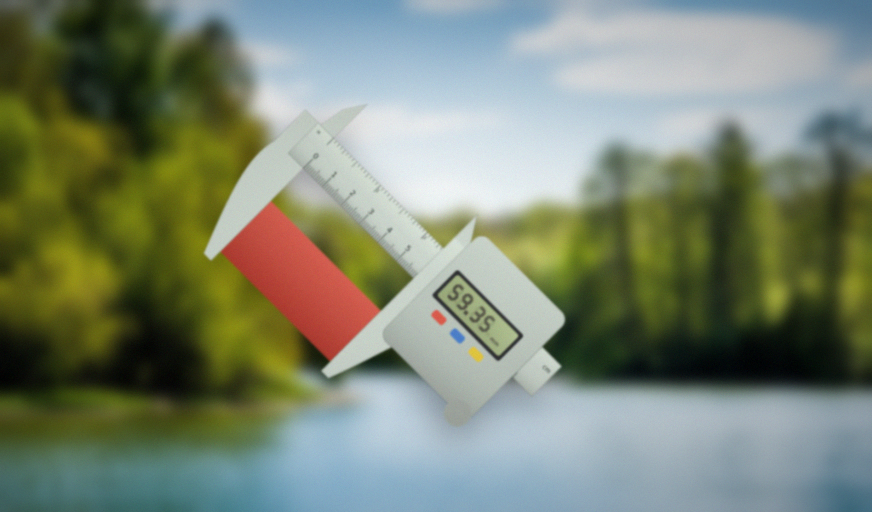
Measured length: 59.35,mm
